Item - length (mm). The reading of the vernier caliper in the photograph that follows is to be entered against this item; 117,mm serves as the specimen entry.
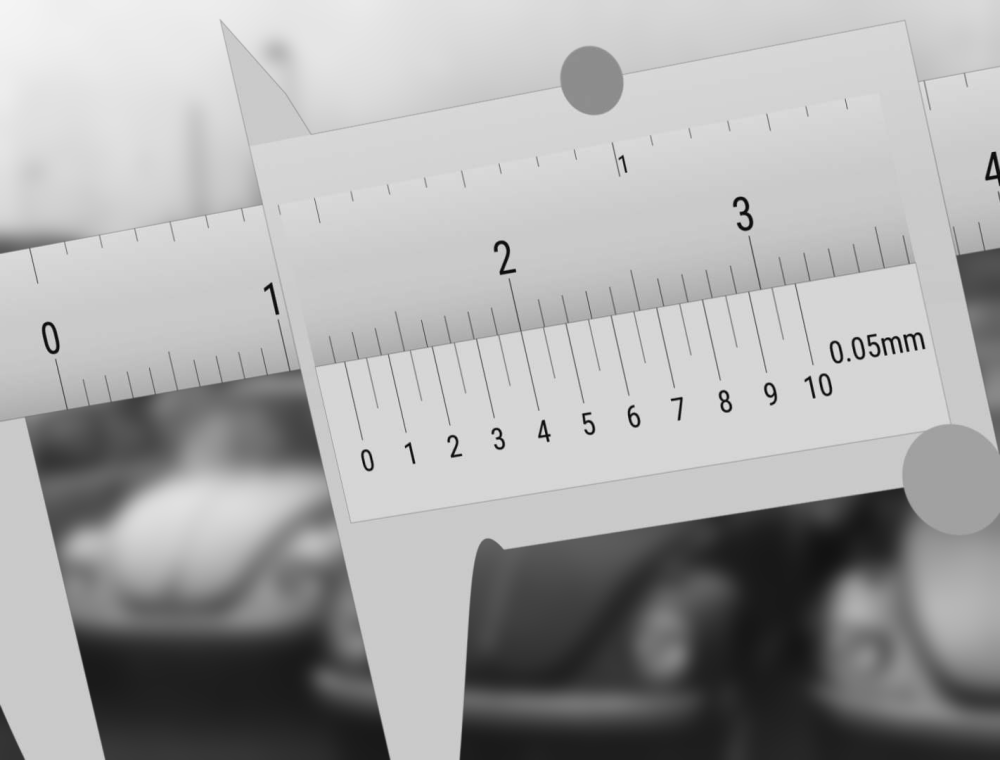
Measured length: 12.40,mm
